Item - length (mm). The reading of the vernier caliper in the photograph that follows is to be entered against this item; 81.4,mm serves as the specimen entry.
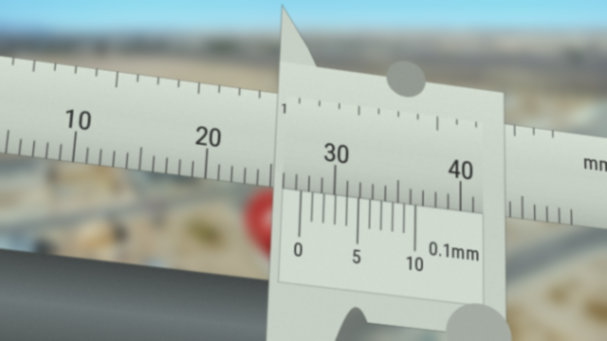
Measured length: 27.4,mm
